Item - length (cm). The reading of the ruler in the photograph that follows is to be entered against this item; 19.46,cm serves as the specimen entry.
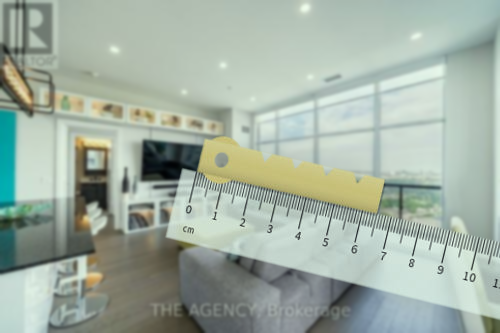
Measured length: 6.5,cm
